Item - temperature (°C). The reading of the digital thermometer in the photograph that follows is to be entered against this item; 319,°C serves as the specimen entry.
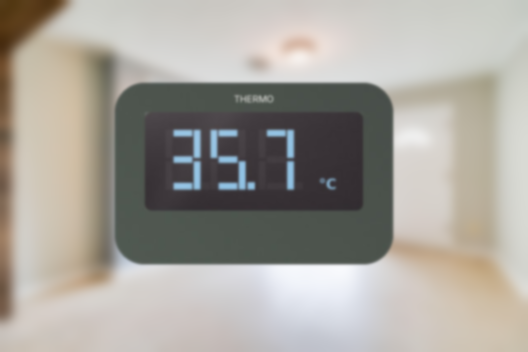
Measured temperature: 35.7,°C
